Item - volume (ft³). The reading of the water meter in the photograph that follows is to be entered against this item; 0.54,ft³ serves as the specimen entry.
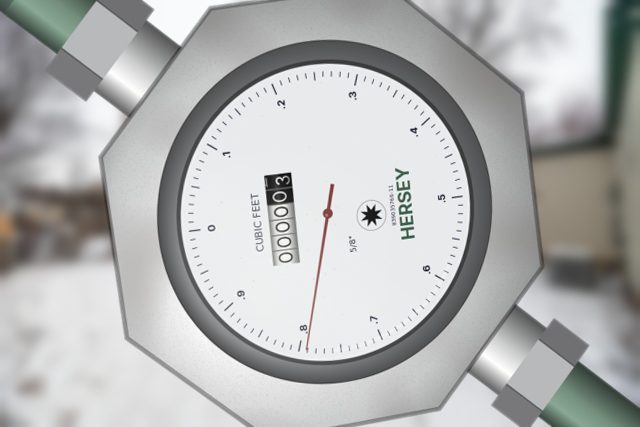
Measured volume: 2.79,ft³
